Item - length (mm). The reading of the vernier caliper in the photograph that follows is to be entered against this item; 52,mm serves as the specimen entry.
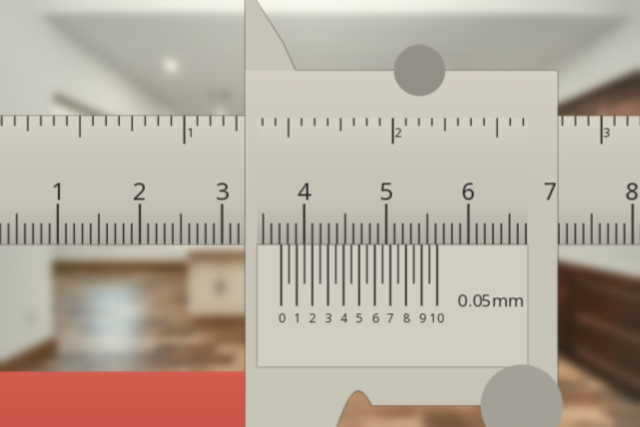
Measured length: 37.2,mm
